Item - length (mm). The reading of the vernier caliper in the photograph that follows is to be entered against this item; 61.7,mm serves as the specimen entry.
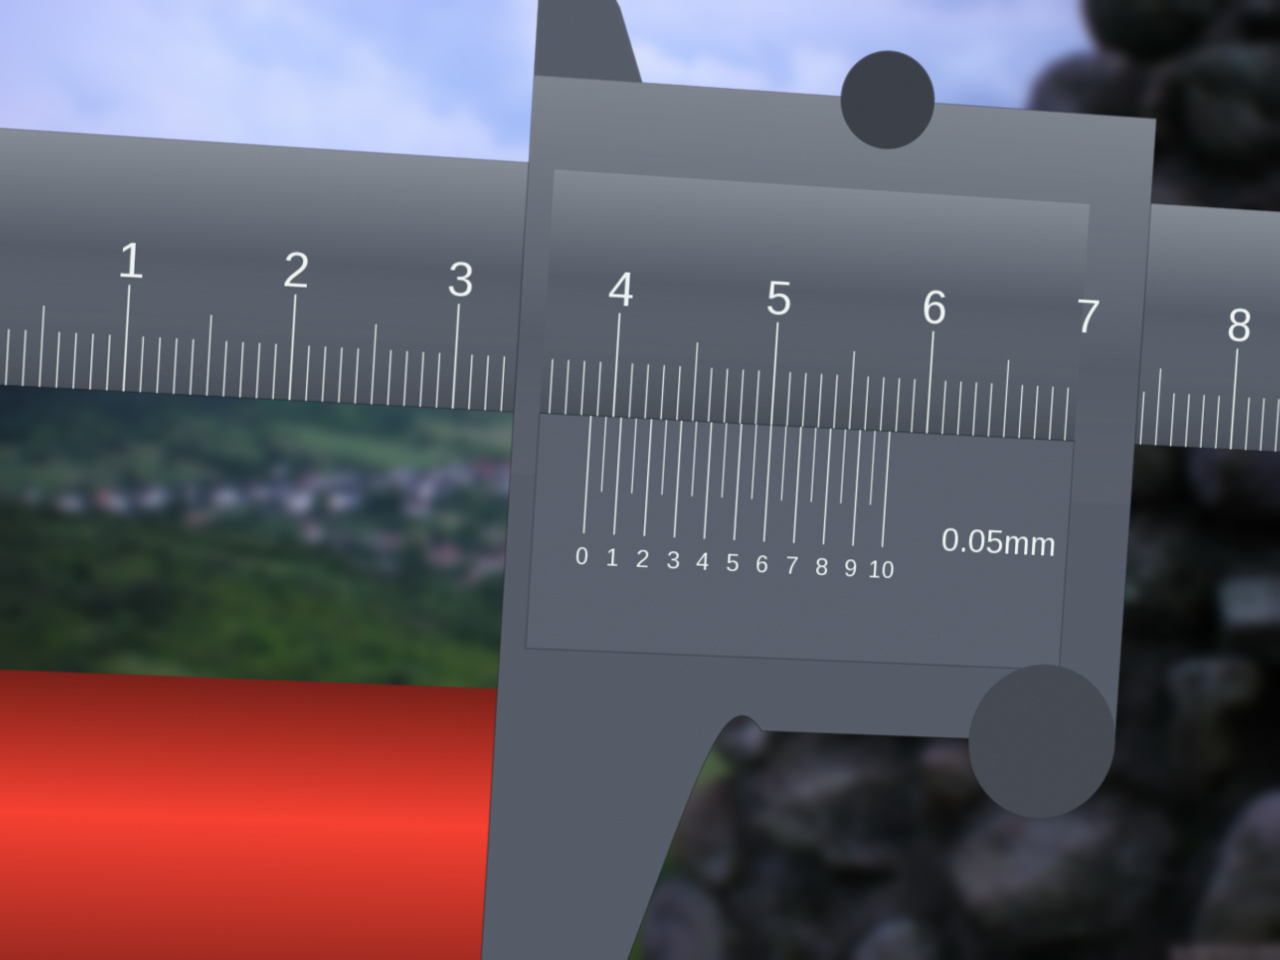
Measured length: 38.6,mm
